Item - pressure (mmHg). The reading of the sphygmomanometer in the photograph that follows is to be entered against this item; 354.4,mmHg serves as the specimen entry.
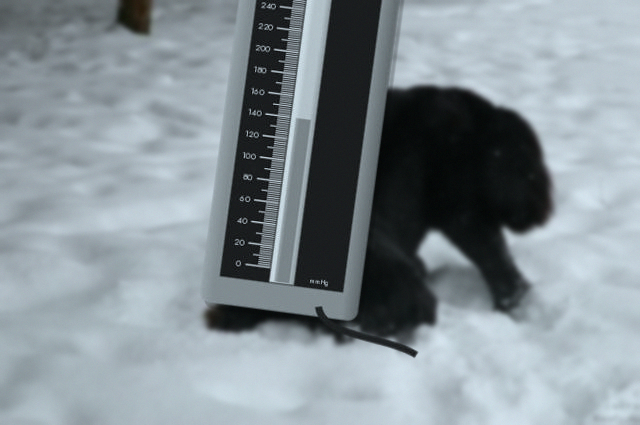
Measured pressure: 140,mmHg
